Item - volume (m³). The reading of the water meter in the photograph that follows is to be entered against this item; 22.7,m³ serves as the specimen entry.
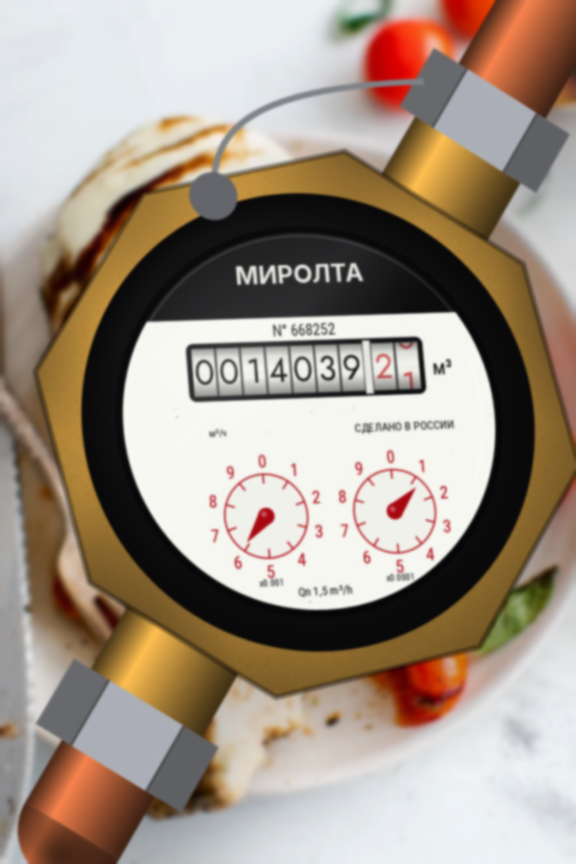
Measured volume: 14039.2061,m³
